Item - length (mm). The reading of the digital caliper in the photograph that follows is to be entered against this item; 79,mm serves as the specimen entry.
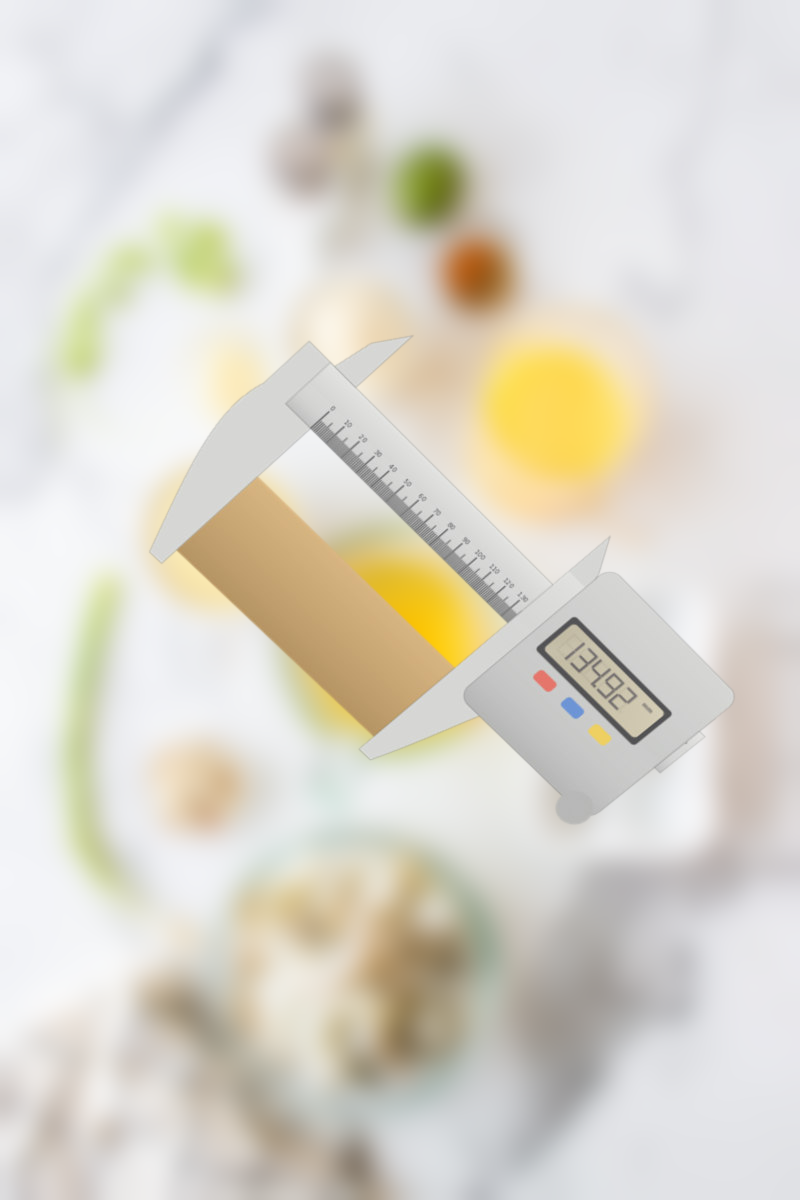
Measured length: 134.92,mm
